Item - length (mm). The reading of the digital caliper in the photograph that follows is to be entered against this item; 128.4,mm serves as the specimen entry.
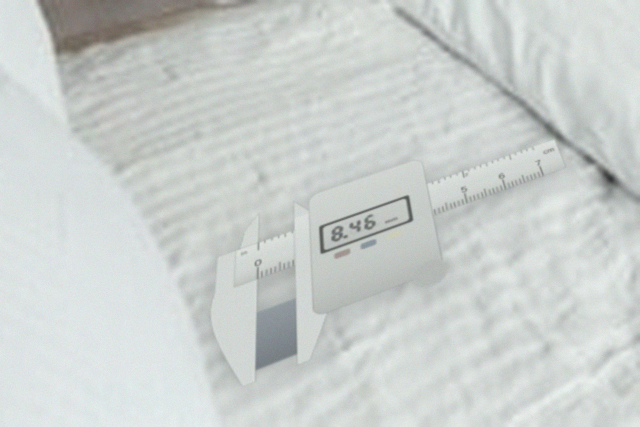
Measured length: 8.46,mm
